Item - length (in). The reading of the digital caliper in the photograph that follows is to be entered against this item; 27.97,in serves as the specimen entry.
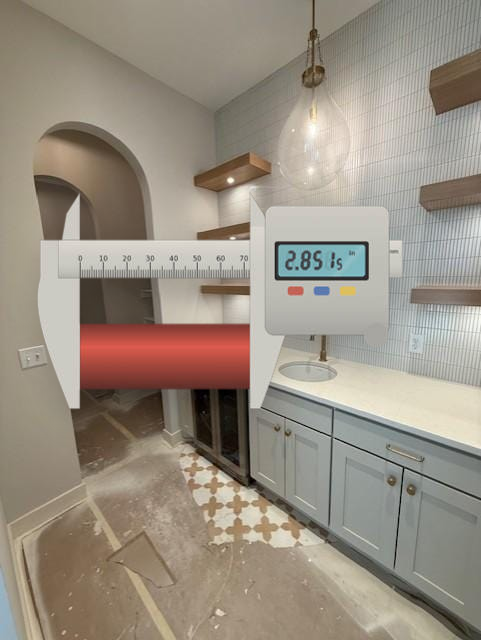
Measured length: 2.8515,in
